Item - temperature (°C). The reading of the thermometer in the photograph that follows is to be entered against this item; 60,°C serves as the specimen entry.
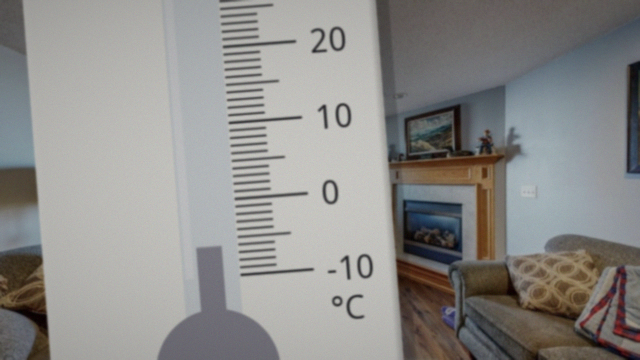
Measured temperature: -6,°C
